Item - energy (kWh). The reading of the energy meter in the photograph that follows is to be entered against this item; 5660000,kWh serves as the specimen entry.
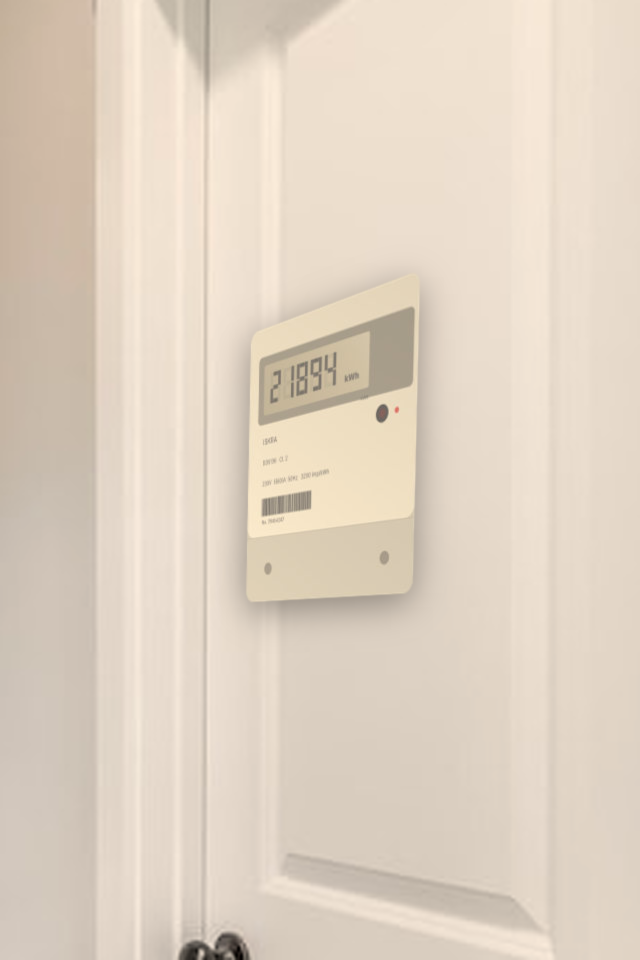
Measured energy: 21894,kWh
